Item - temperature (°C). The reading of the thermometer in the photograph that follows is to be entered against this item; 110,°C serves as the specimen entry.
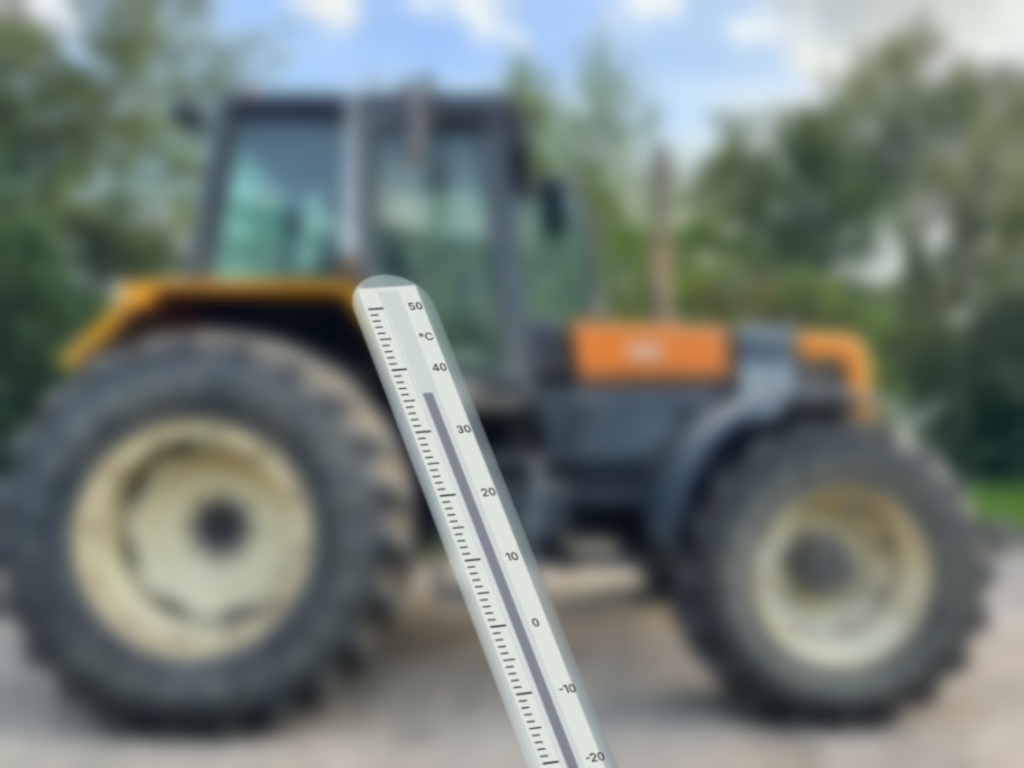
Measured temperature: 36,°C
